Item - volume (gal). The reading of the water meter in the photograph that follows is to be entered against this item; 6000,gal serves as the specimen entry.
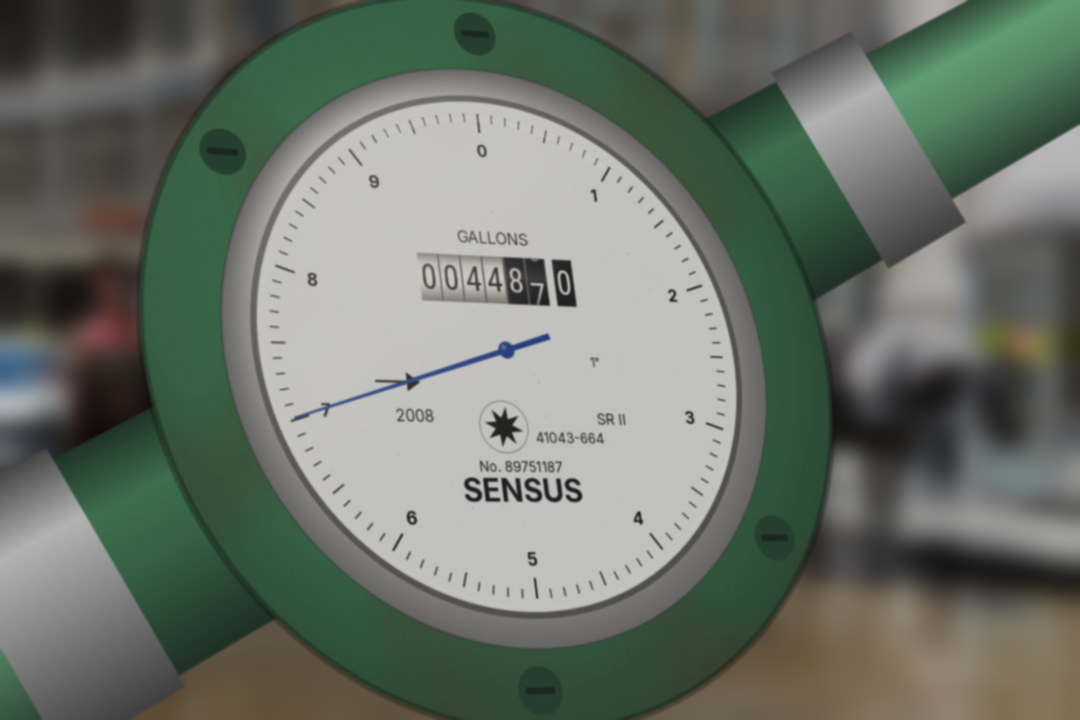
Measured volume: 44867.0,gal
